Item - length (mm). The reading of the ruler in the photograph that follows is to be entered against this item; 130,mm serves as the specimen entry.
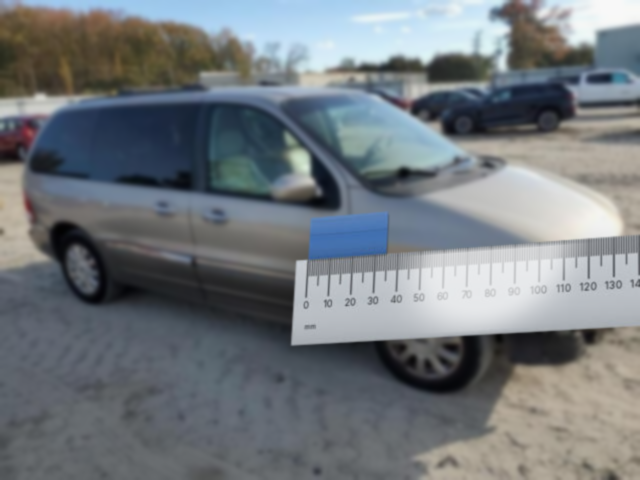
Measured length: 35,mm
